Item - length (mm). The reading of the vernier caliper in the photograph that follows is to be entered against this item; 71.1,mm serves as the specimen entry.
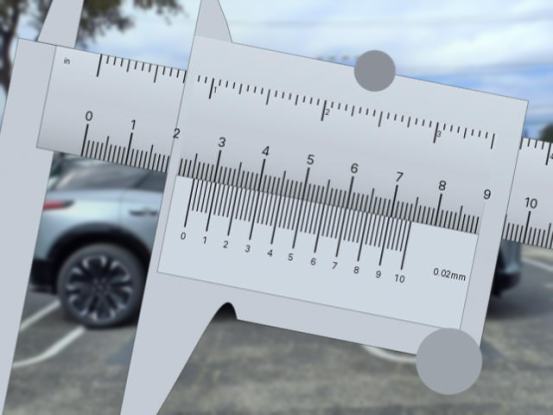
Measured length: 25.5,mm
